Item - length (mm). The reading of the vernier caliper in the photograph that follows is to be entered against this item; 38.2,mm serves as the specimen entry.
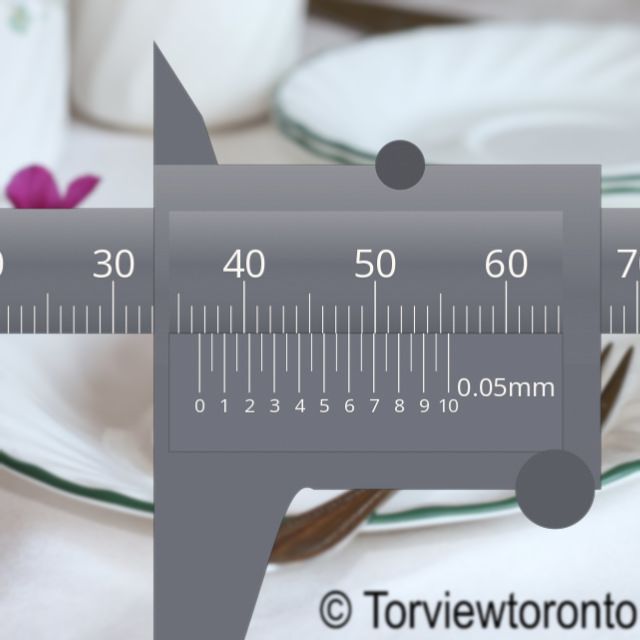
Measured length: 36.6,mm
